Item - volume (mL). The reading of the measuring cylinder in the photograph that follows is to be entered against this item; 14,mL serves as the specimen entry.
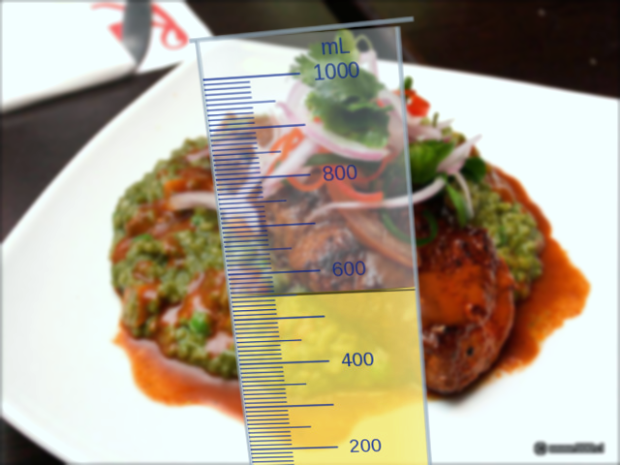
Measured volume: 550,mL
